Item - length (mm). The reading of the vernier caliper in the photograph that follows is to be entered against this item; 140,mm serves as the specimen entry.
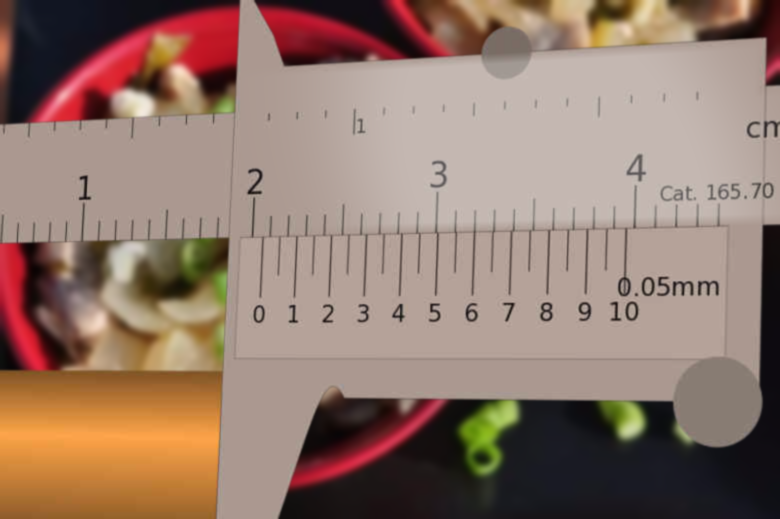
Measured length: 20.6,mm
